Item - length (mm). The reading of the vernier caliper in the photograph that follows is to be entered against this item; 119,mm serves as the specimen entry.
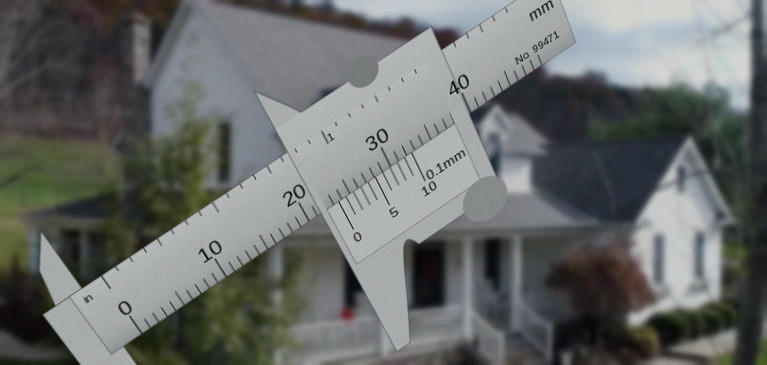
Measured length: 23.6,mm
